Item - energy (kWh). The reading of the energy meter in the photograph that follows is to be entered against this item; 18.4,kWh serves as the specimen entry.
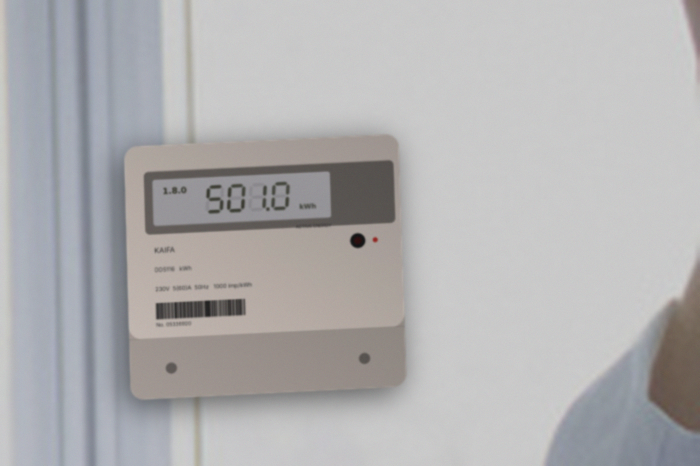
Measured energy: 501.0,kWh
